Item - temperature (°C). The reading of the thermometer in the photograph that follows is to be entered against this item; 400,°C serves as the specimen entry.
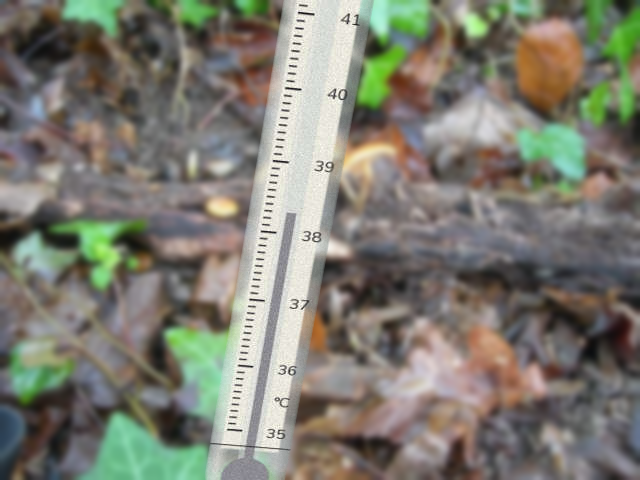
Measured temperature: 38.3,°C
